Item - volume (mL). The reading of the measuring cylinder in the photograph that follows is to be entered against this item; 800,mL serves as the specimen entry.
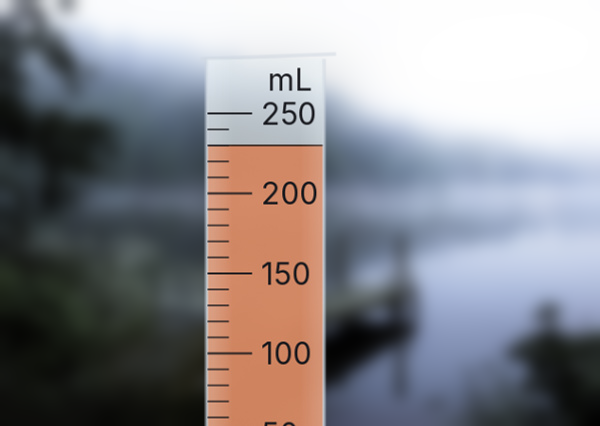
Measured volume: 230,mL
